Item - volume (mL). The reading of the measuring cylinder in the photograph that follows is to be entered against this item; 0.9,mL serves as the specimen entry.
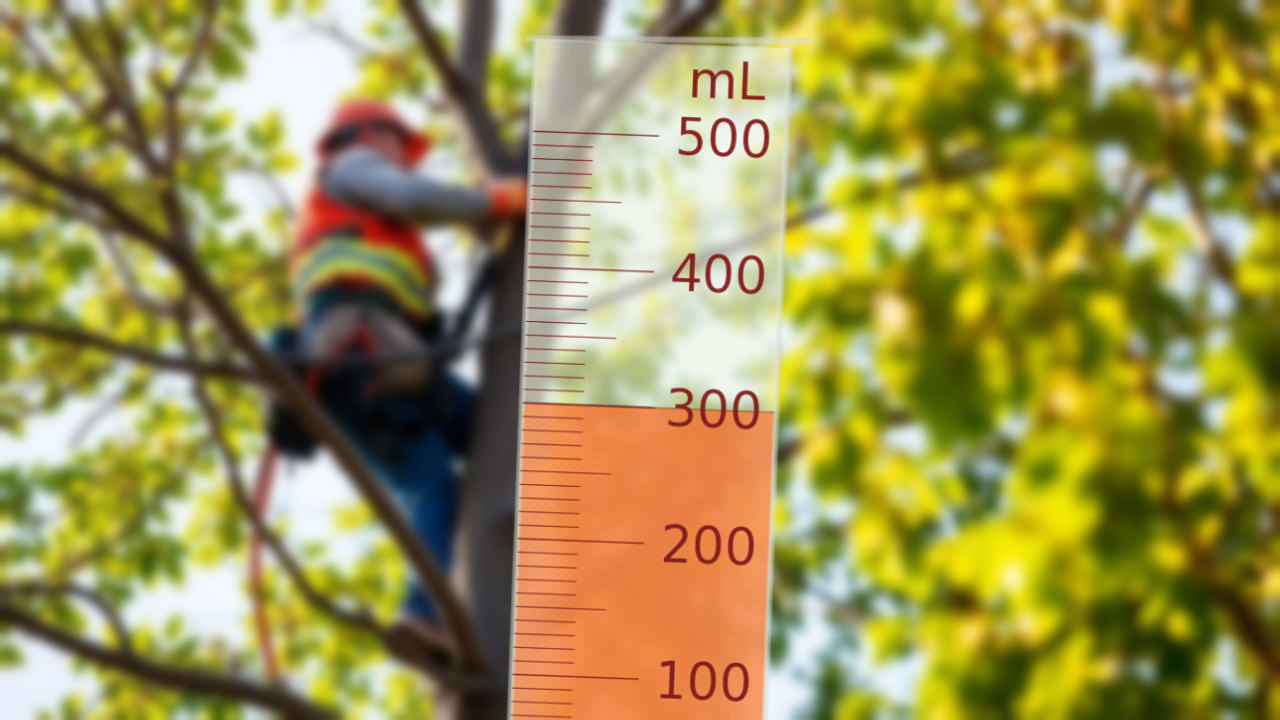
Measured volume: 300,mL
